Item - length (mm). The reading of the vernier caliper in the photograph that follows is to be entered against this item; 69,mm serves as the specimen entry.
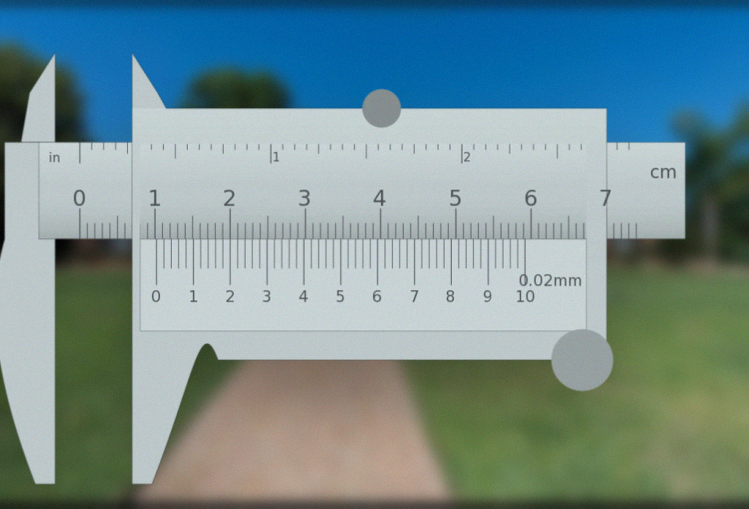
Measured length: 10.2,mm
